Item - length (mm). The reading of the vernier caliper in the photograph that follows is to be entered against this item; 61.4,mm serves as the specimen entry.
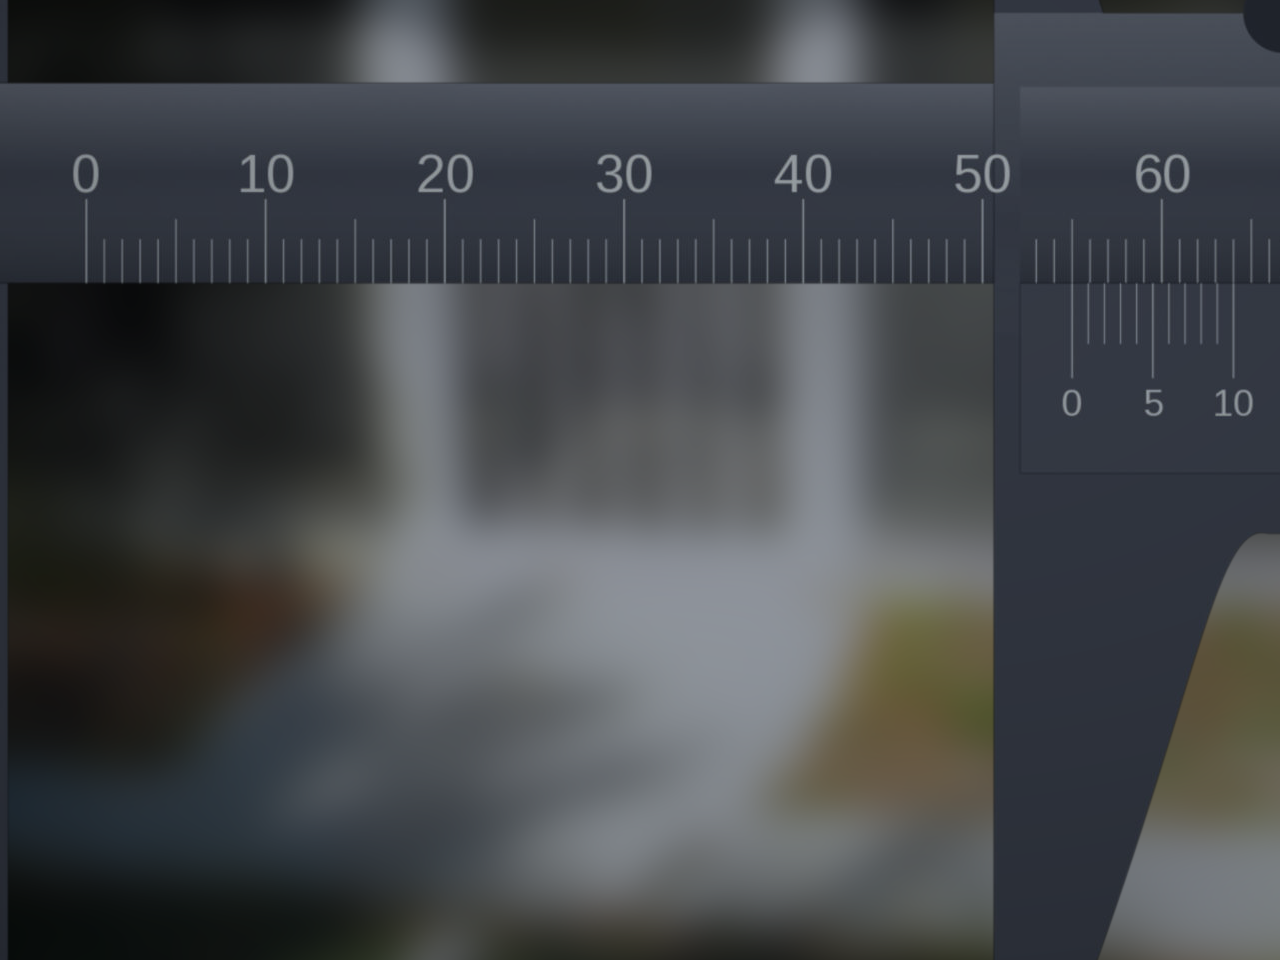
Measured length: 55.0,mm
